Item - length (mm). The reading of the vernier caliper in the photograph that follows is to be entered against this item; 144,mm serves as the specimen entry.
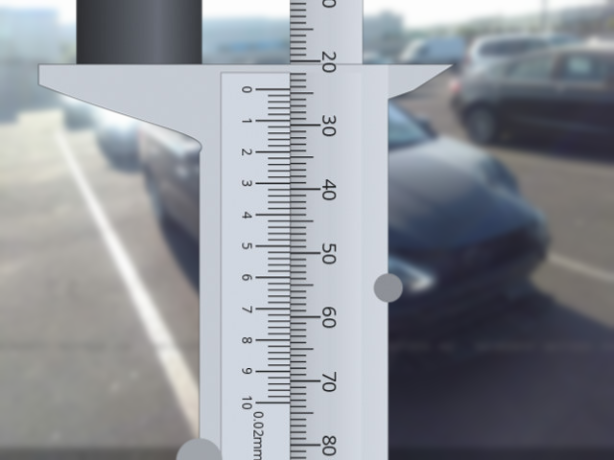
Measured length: 24.4,mm
